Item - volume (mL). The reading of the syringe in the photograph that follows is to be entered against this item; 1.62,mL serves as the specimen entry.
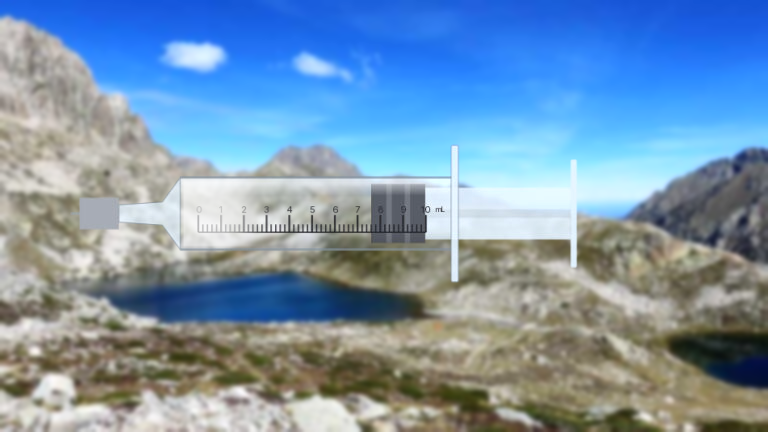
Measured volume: 7.6,mL
